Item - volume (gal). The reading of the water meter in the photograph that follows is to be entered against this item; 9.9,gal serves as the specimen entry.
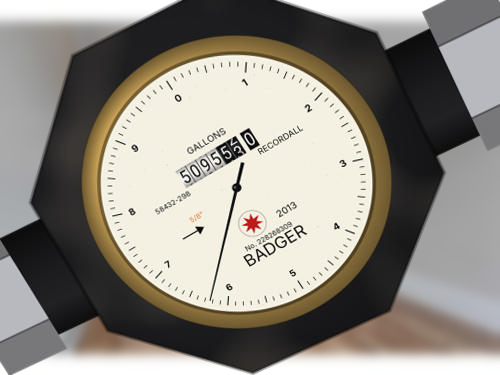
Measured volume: 5095526.2,gal
